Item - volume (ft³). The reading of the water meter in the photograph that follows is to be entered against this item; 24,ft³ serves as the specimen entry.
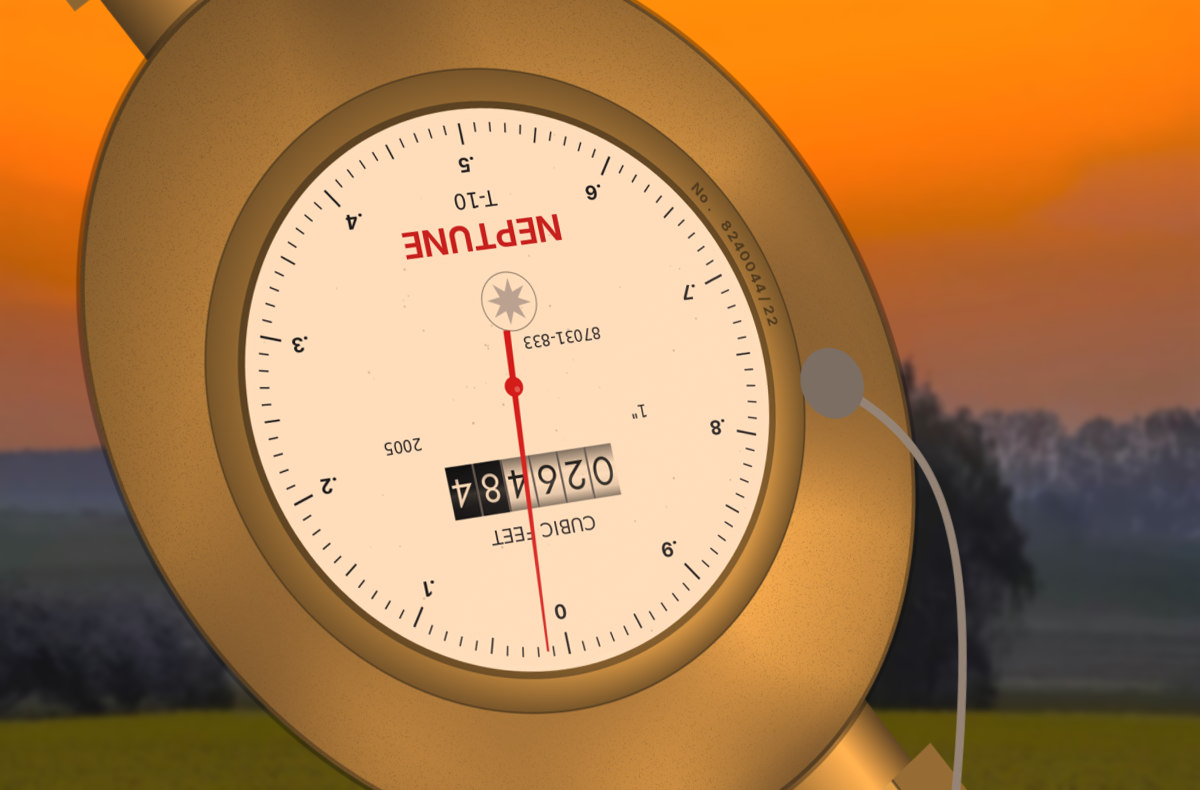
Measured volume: 26484.01,ft³
